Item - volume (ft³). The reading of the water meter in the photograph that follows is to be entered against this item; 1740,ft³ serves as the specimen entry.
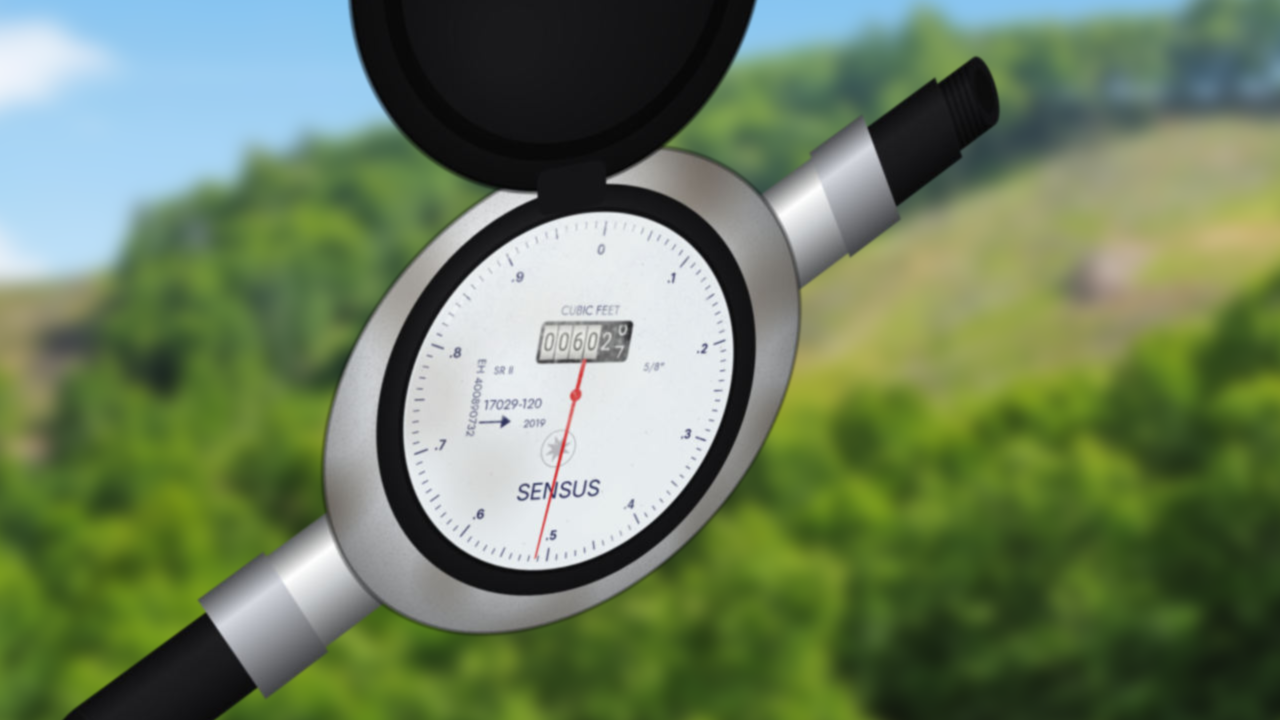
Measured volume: 6026.51,ft³
